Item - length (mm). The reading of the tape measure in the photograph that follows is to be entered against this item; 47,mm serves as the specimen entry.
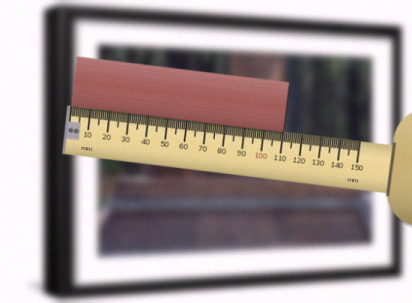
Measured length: 110,mm
